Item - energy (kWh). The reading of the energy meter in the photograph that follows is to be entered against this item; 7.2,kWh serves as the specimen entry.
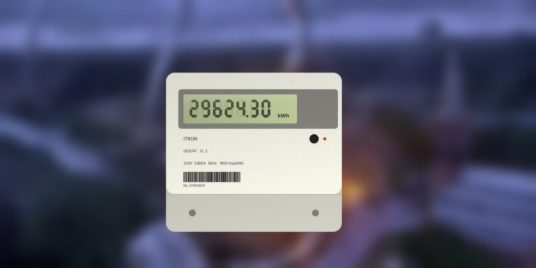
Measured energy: 29624.30,kWh
